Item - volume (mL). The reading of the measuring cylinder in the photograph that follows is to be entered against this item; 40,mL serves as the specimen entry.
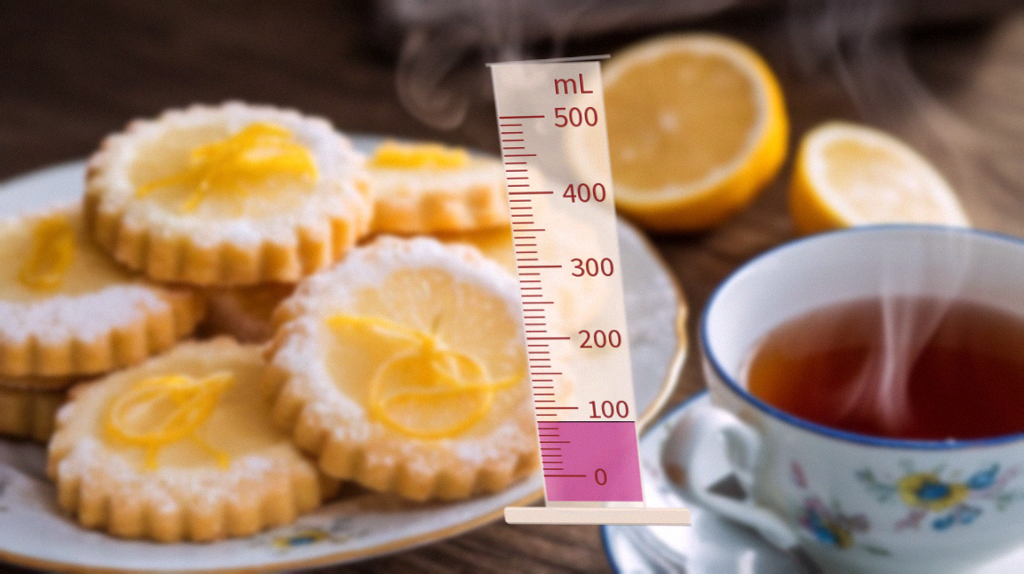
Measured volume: 80,mL
